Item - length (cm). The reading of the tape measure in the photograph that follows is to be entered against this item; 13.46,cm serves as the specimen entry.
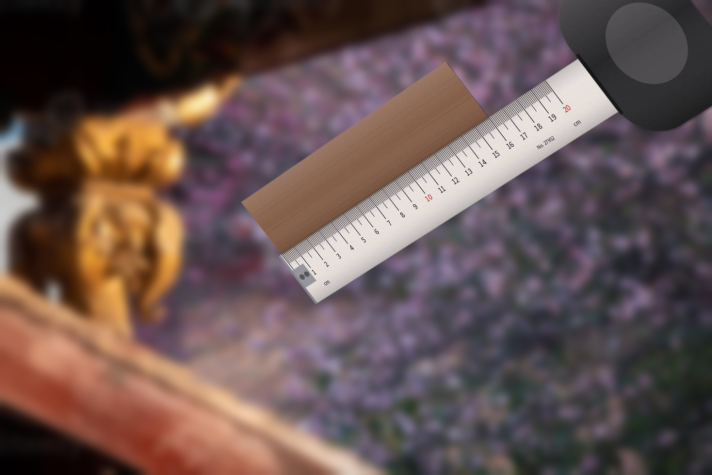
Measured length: 16,cm
